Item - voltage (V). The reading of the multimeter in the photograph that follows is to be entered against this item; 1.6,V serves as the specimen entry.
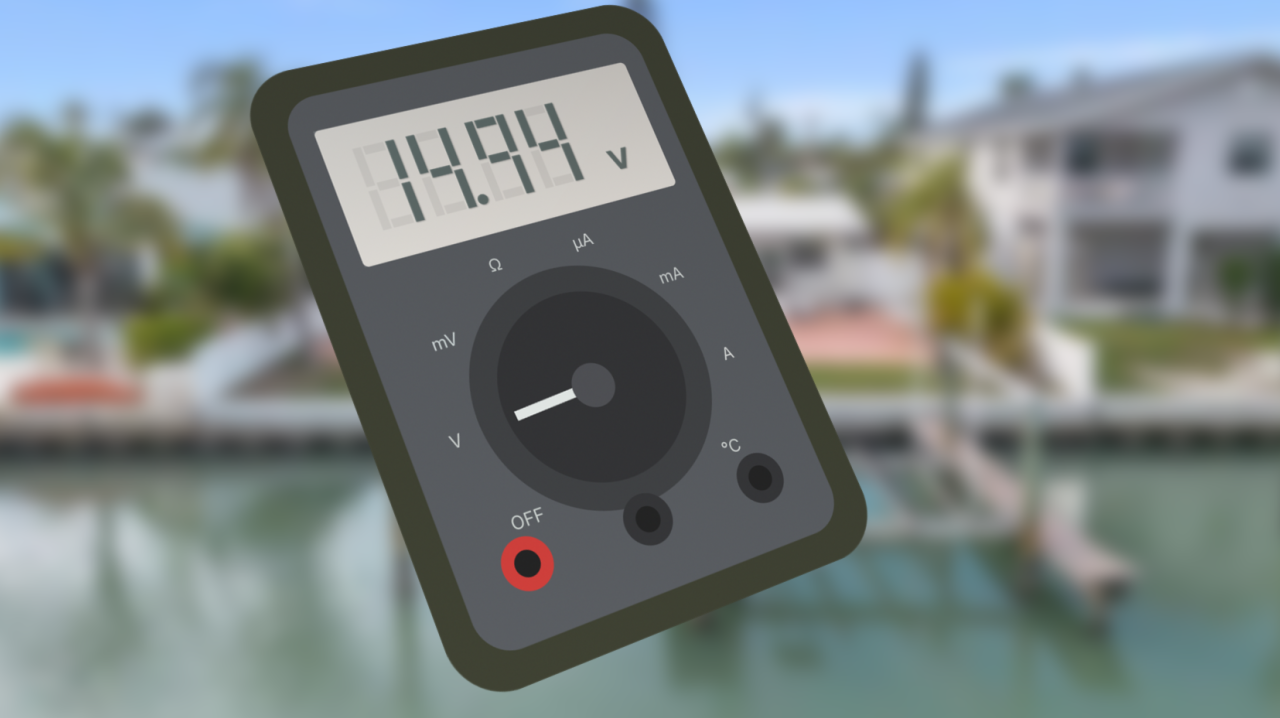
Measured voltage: 14.94,V
